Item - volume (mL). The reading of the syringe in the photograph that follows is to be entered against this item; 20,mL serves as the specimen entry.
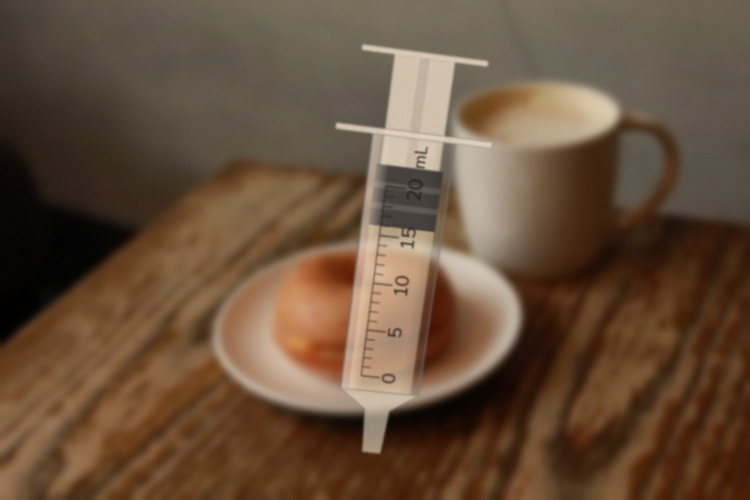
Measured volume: 16,mL
